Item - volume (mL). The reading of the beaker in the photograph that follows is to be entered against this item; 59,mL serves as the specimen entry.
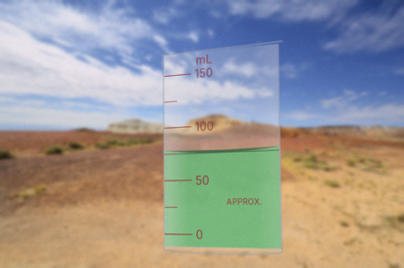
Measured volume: 75,mL
